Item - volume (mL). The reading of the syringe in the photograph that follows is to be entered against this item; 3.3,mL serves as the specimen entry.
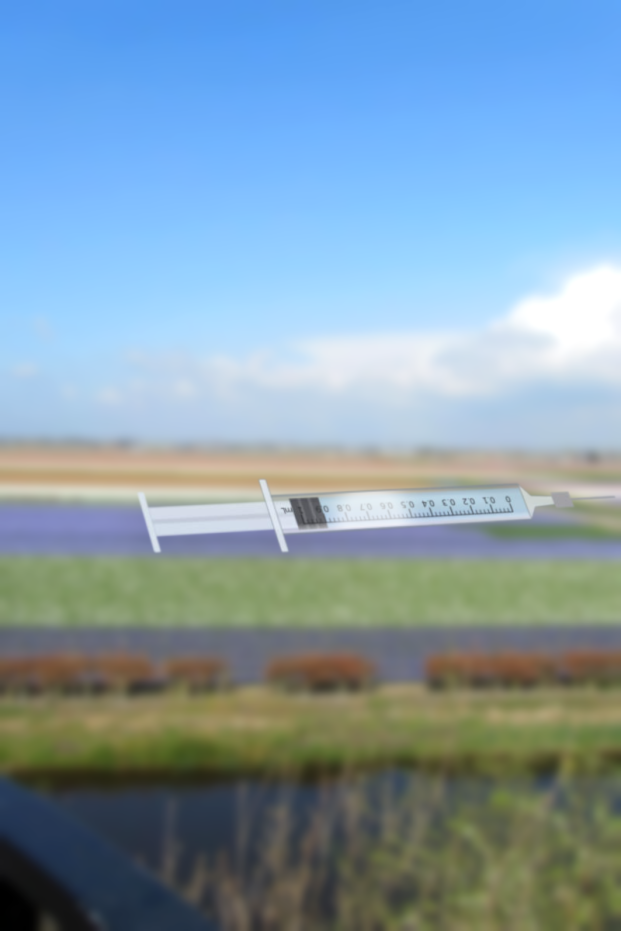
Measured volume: 0.9,mL
